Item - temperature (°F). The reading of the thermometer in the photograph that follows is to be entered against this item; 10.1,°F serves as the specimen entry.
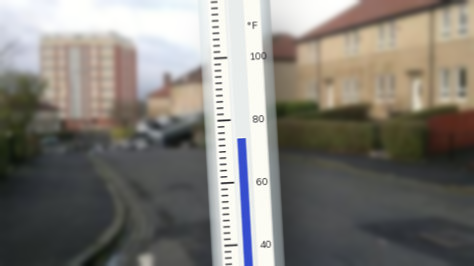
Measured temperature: 74,°F
